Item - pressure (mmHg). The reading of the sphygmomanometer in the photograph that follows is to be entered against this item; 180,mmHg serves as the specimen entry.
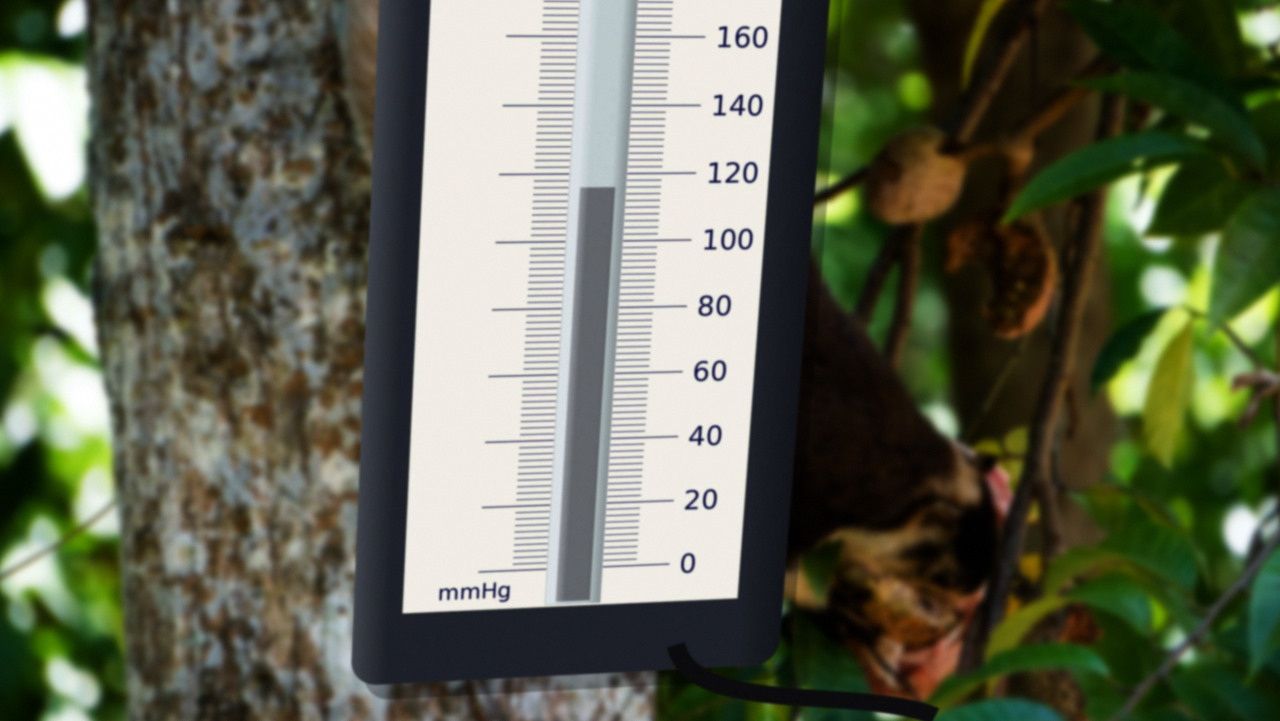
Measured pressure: 116,mmHg
